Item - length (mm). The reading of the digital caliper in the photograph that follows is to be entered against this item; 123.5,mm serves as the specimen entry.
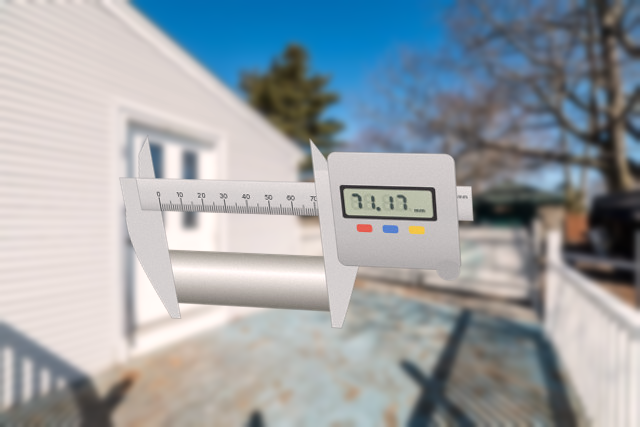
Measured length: 71.17,mm
